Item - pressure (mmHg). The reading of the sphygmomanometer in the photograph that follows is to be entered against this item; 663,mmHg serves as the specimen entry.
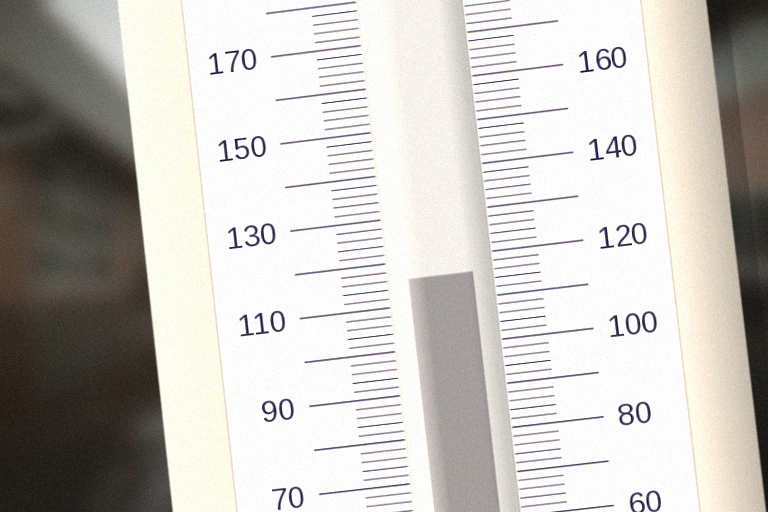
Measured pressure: 116,mmHg
